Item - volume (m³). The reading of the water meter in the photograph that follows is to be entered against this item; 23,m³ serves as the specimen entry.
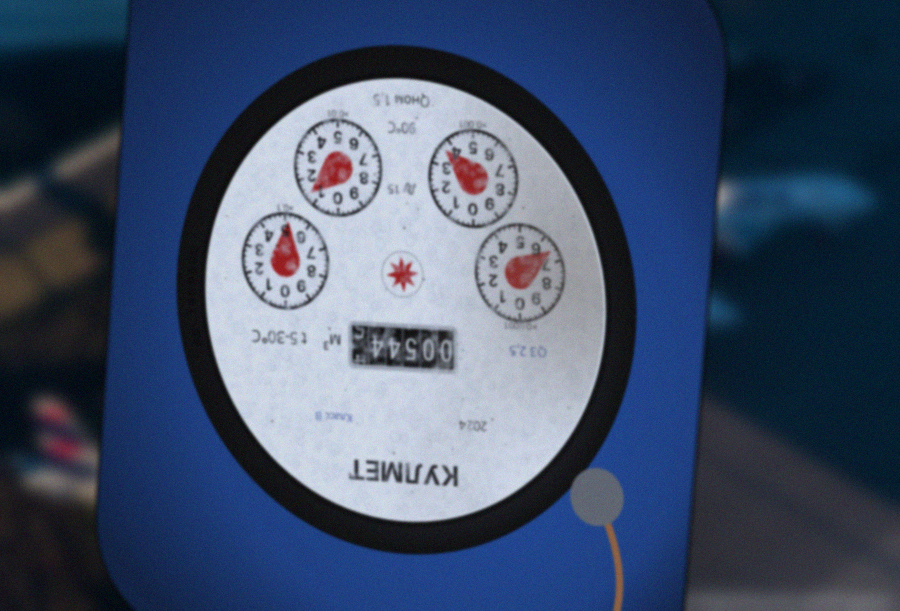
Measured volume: 5444.5136,m³
